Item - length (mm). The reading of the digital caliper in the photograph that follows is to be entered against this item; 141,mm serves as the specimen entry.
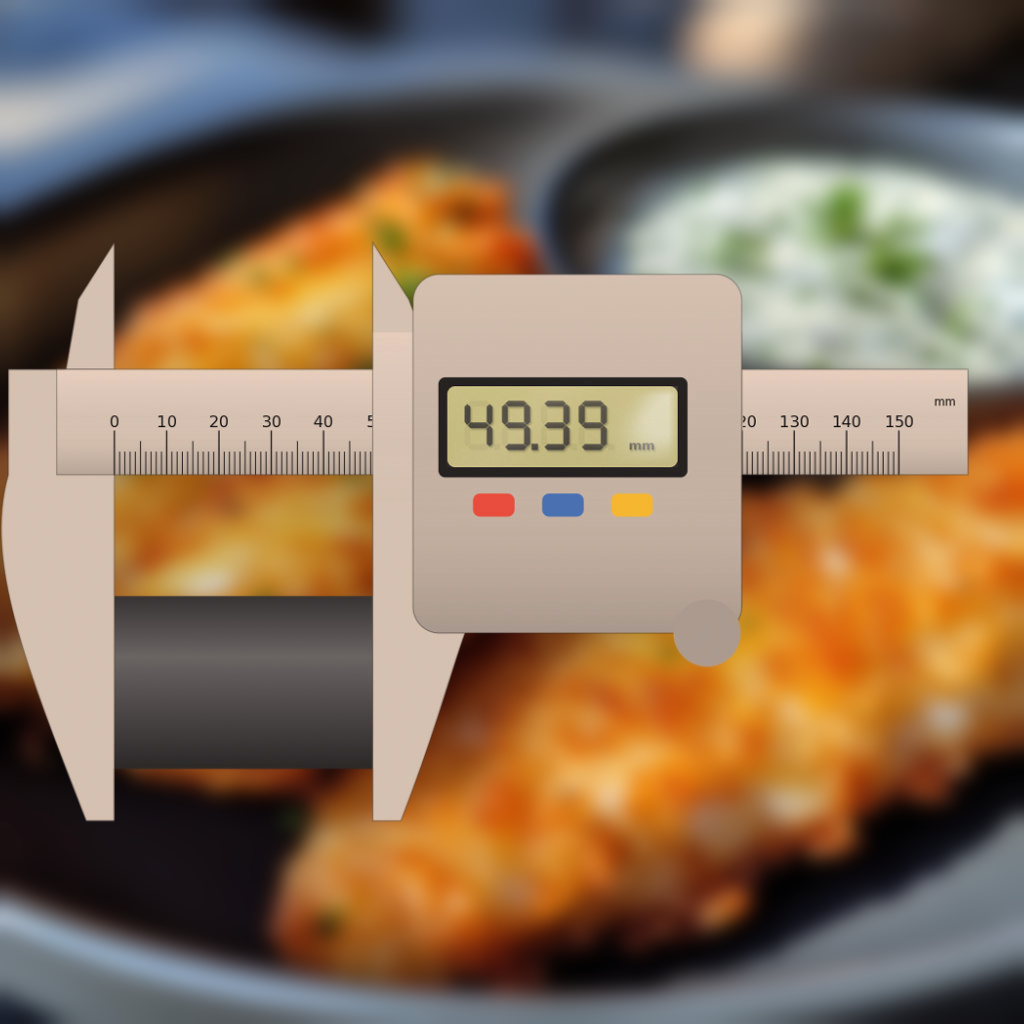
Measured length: 49.39,mm
